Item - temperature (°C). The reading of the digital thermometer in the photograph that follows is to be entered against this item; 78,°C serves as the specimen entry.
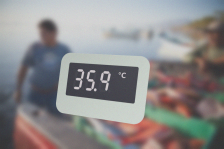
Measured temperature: 35.9,°C
